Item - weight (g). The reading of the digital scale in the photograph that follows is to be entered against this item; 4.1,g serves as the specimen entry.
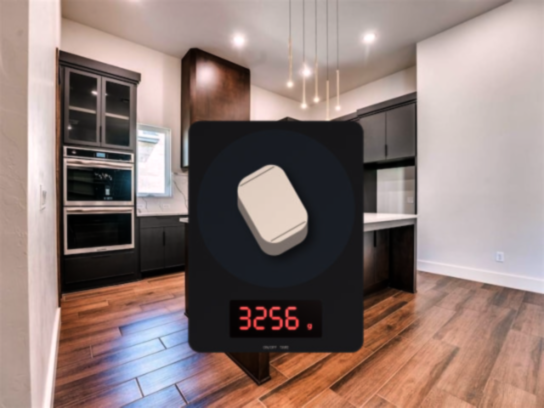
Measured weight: 3256,g
